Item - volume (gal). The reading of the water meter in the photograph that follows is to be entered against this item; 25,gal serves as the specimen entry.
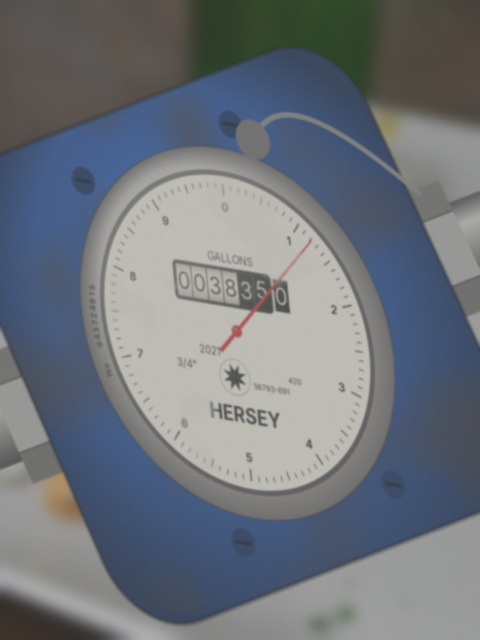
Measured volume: 38351.2,gal
